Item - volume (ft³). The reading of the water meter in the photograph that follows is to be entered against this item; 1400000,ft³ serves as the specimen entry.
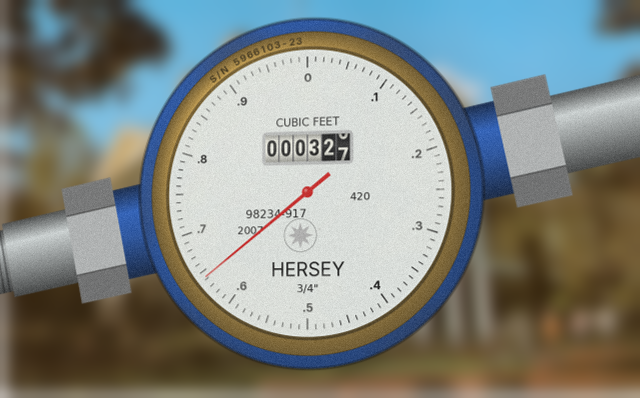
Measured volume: 326.64,ft³
